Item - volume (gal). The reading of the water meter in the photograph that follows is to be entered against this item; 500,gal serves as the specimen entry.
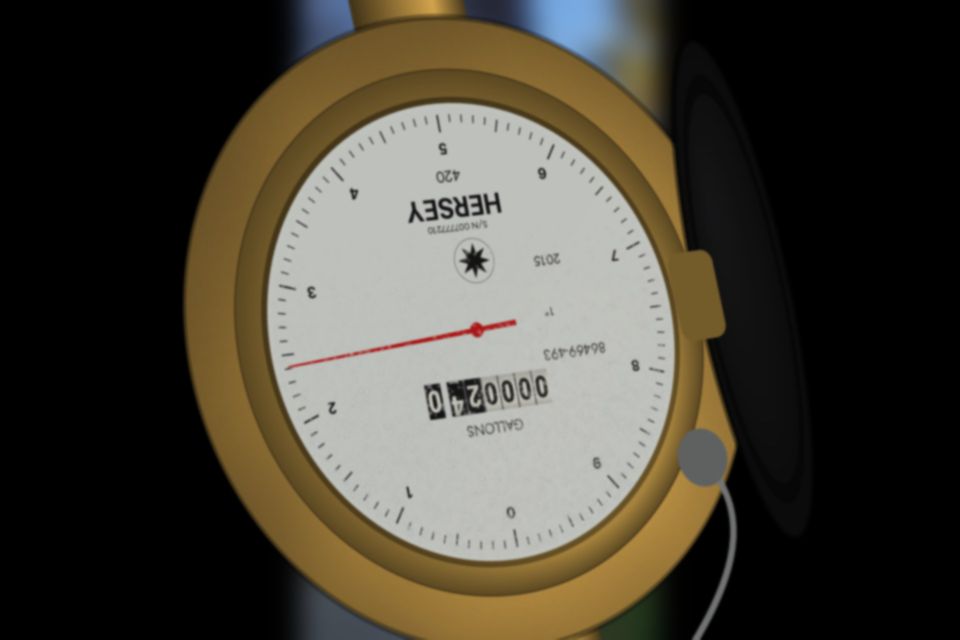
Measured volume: 242.4,gal
